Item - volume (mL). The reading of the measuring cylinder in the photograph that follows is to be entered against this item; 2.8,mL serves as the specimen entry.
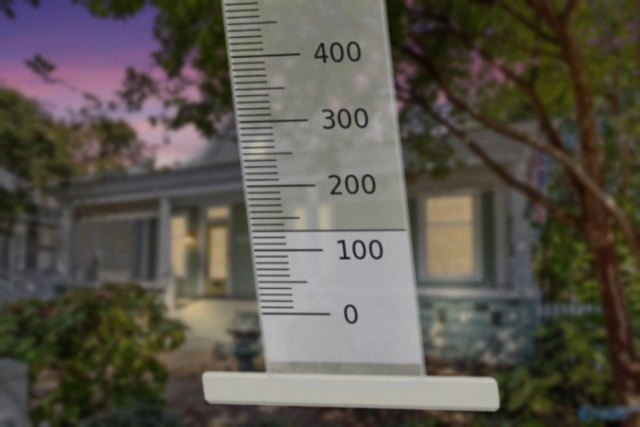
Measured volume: 130,mL
